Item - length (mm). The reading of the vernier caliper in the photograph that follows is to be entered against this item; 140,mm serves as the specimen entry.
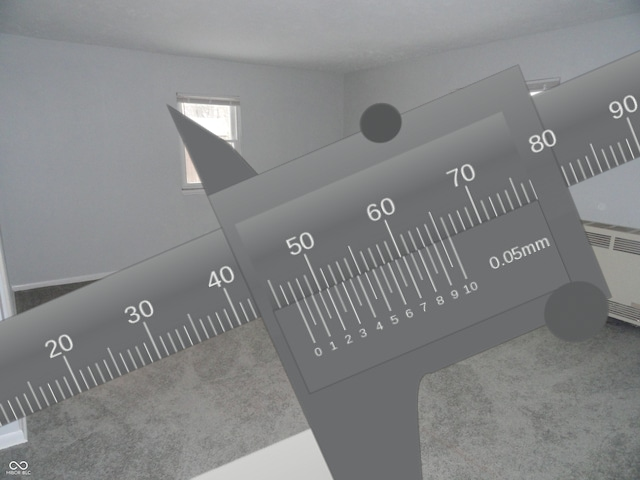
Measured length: 47.0,mm
